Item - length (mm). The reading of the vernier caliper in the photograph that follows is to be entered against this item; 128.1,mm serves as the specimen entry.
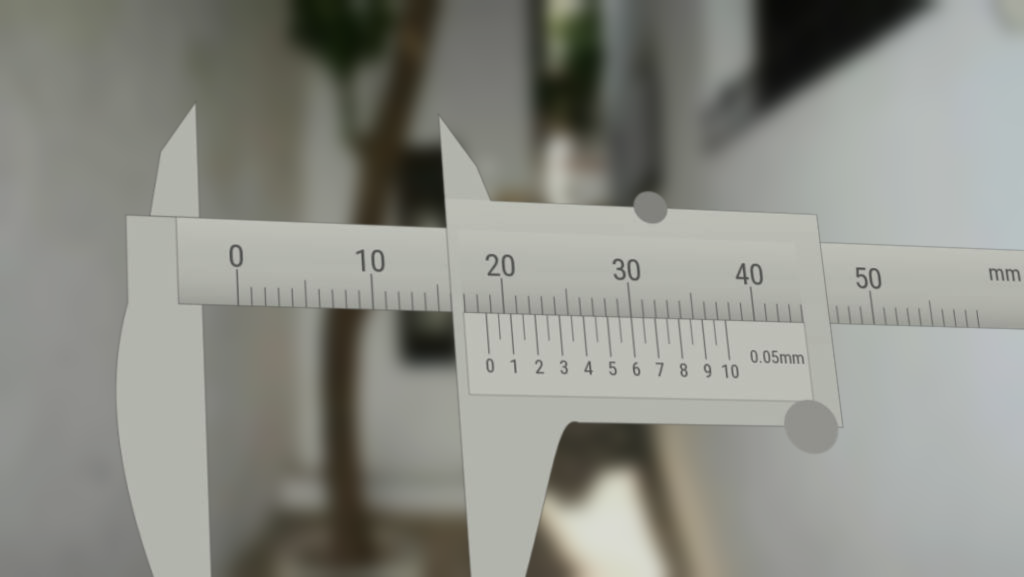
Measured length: 18.6,mm
